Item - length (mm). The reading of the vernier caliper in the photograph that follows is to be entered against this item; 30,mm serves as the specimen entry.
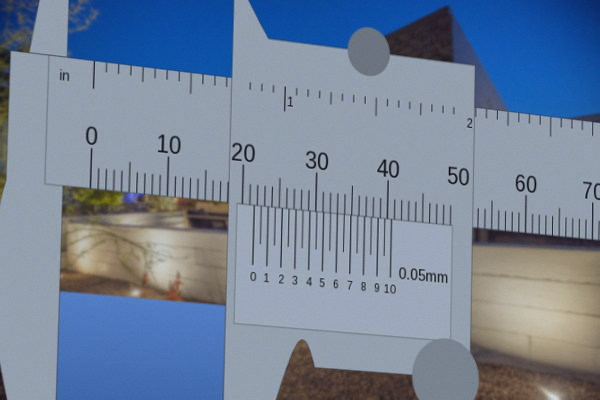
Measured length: 21.6,mm
